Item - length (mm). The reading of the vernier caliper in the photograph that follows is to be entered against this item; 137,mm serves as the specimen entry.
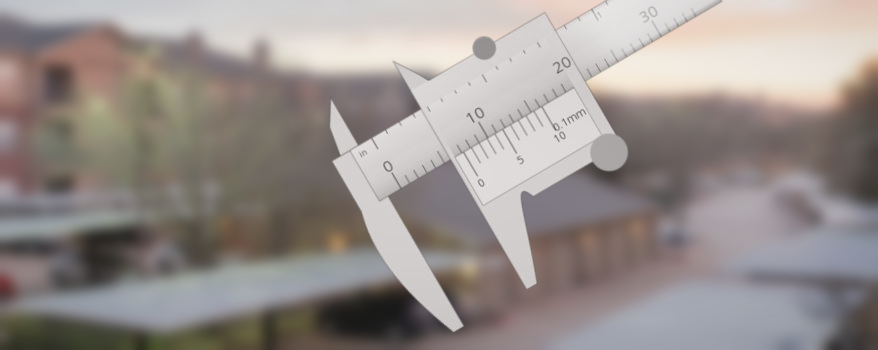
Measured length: 7.2,mm
